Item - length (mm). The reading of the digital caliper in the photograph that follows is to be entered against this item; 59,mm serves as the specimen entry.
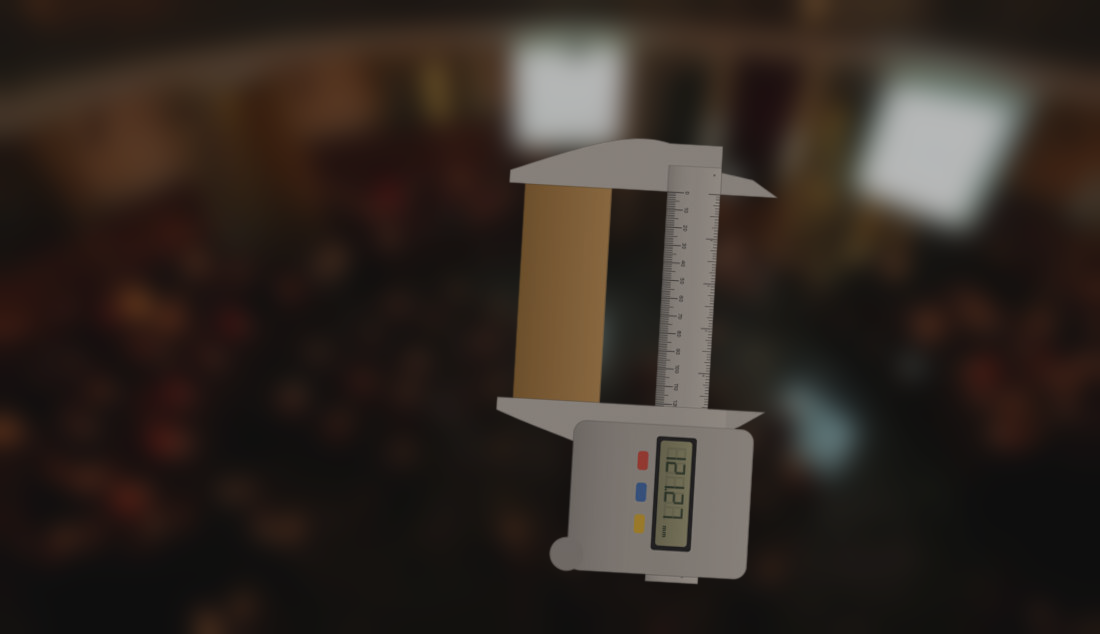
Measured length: 121.27,mm
